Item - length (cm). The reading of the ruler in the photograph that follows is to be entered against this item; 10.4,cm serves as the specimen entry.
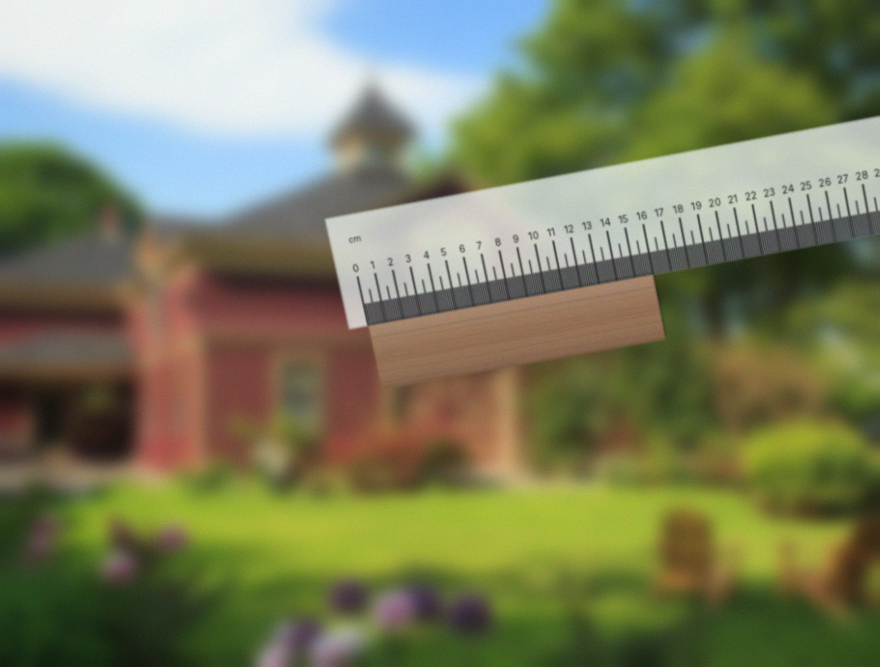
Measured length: 16,cm
